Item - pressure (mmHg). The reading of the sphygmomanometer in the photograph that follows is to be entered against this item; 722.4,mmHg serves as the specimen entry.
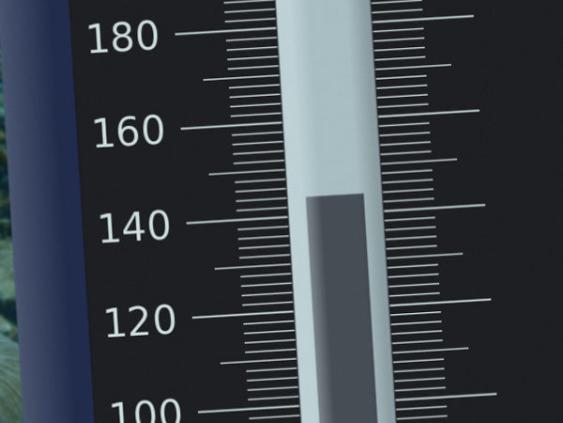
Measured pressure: 144,mmHg
